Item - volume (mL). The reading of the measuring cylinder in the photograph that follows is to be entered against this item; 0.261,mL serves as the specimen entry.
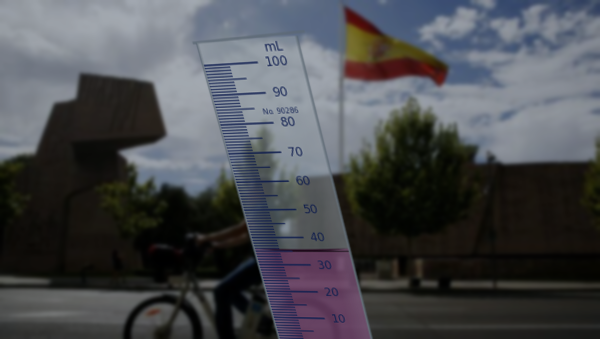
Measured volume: 35,mL
